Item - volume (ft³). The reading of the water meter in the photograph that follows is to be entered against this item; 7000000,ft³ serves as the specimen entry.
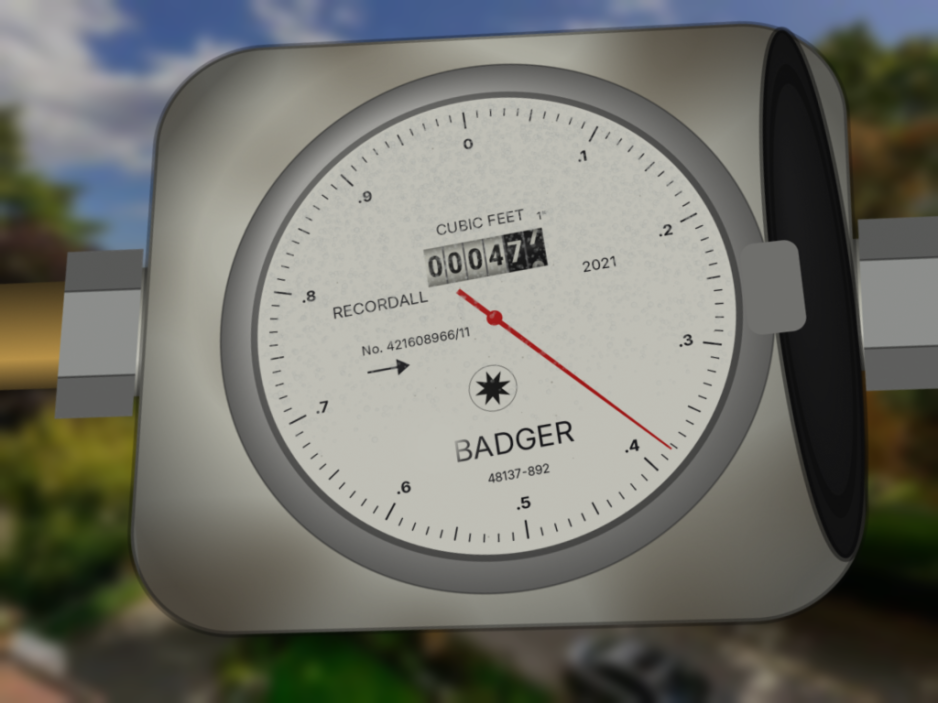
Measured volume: 477.38,ft³
